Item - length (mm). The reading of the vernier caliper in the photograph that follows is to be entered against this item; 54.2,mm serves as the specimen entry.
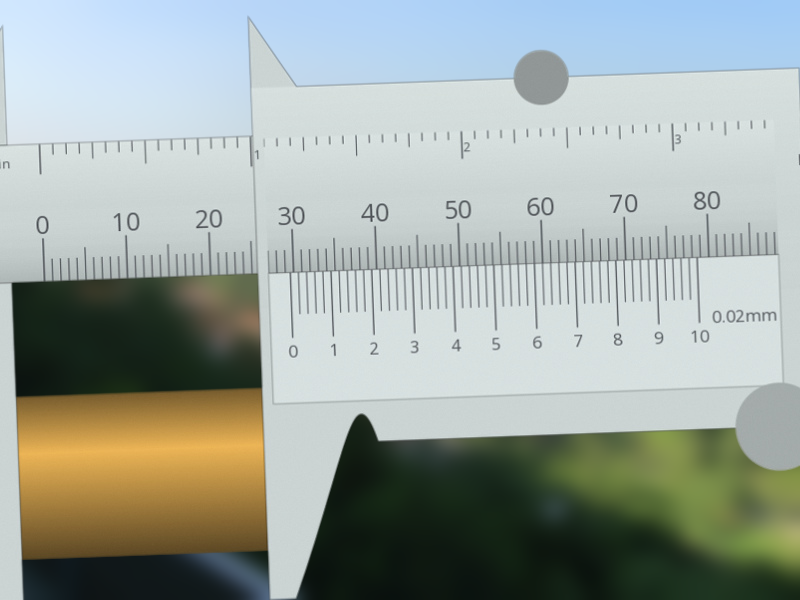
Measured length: 29.6,mm
